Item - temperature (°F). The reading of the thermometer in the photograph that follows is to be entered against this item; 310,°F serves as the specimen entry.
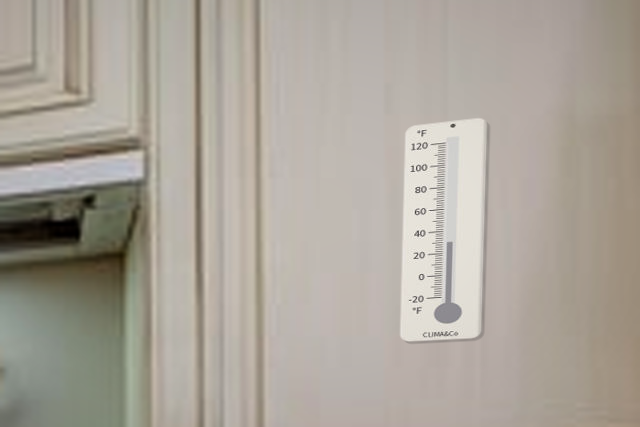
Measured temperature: 30,°F
